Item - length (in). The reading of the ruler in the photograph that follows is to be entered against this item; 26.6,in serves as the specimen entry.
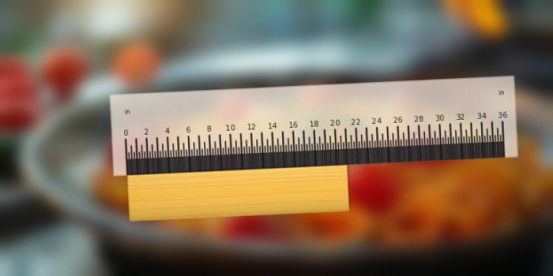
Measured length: 21,in
